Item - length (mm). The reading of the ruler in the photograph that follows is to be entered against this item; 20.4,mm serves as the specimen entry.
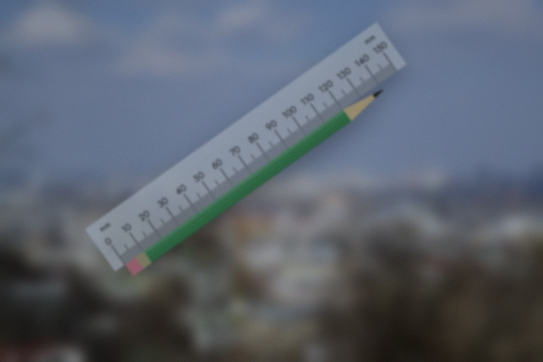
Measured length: 140,mm
